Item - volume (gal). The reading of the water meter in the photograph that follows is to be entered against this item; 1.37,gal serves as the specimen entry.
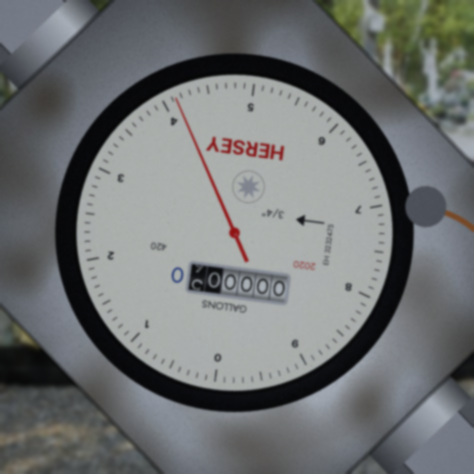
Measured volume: 54.1,gal
